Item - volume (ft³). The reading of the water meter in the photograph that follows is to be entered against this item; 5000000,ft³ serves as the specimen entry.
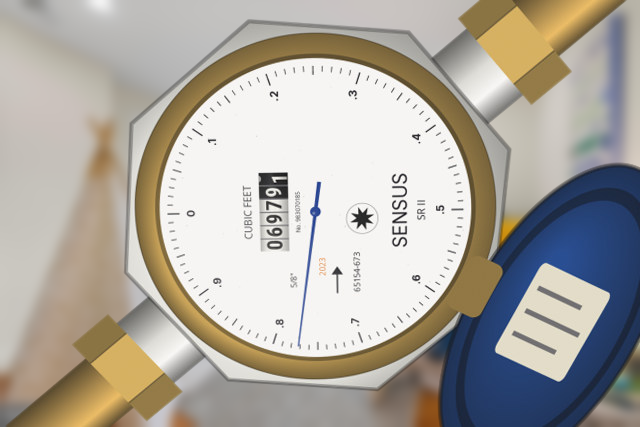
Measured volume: 69790.77,ft³
